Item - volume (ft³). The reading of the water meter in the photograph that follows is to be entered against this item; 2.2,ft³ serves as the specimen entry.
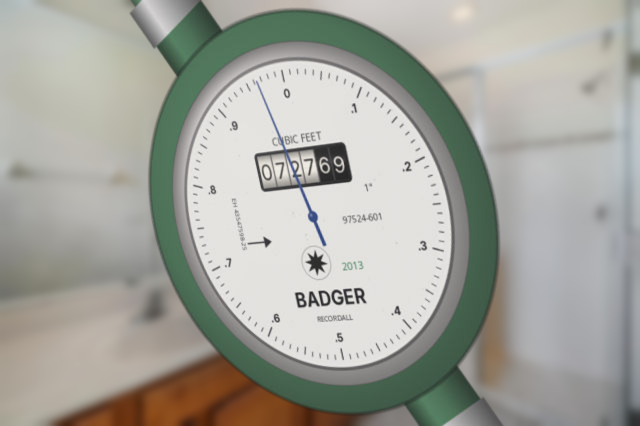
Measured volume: 72768.96,ft³
